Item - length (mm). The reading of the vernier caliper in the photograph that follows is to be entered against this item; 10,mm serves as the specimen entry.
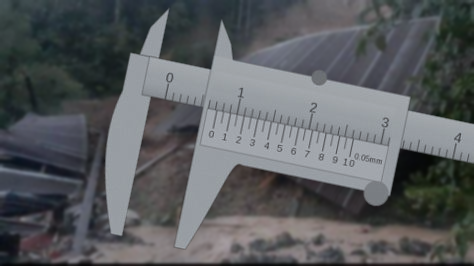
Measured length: 7.2,mm
